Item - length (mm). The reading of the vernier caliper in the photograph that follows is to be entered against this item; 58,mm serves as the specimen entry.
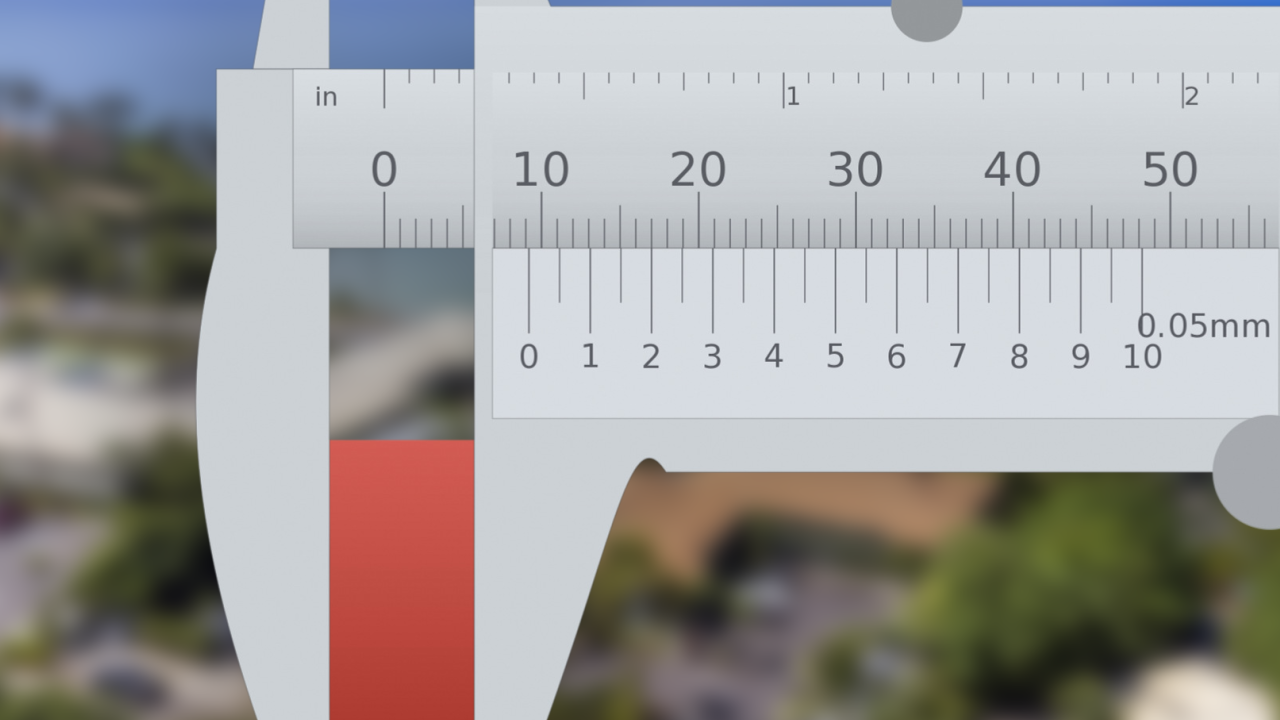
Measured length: 9.2,mm
